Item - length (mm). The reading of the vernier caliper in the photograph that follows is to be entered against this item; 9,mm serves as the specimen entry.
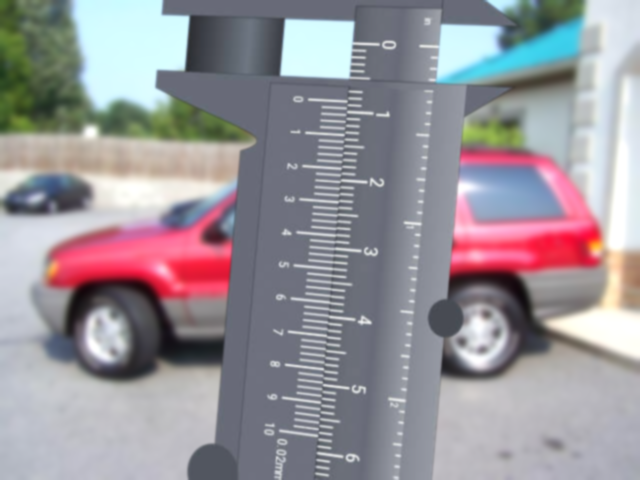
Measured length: 8.5,mm
